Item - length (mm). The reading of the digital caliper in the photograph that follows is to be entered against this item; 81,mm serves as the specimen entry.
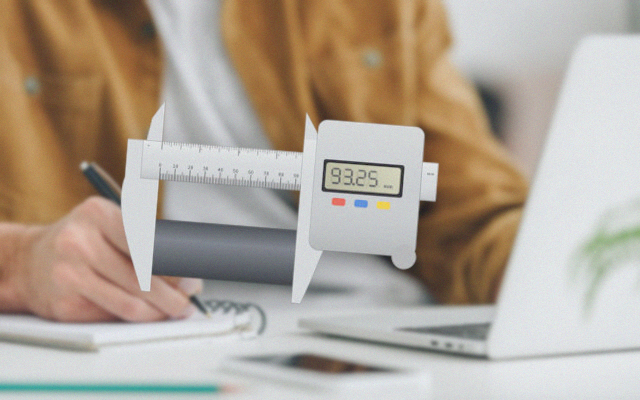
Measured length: 93.25,mm
